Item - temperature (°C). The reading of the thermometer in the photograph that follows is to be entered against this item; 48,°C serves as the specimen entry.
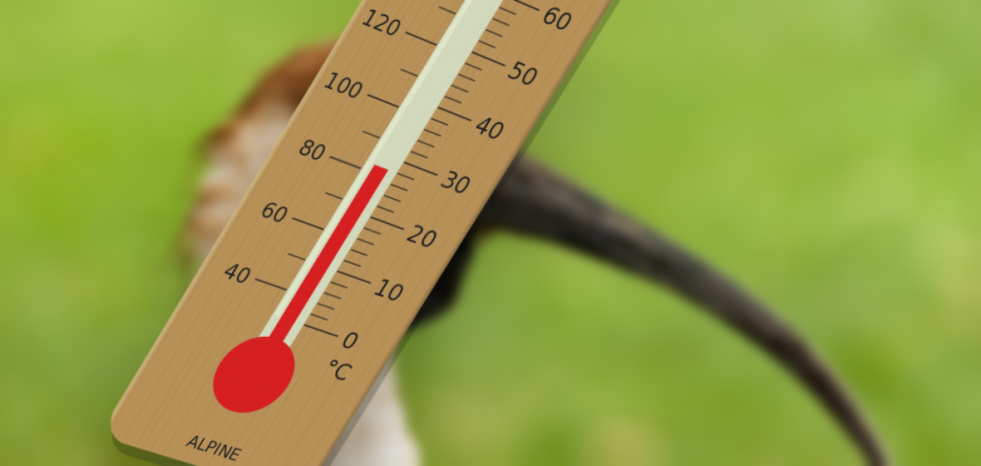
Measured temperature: 28,°C
